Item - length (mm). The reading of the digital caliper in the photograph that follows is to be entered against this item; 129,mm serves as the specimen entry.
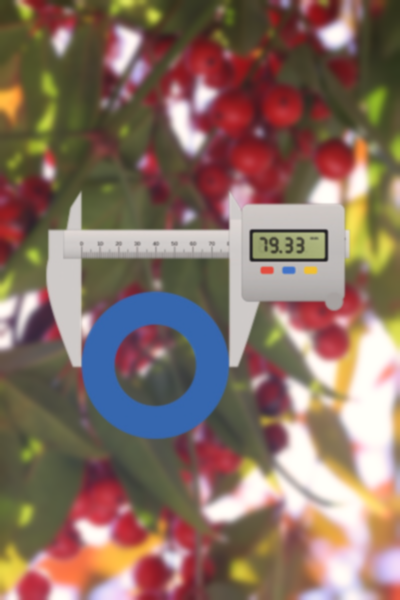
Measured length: 79.33,mm
